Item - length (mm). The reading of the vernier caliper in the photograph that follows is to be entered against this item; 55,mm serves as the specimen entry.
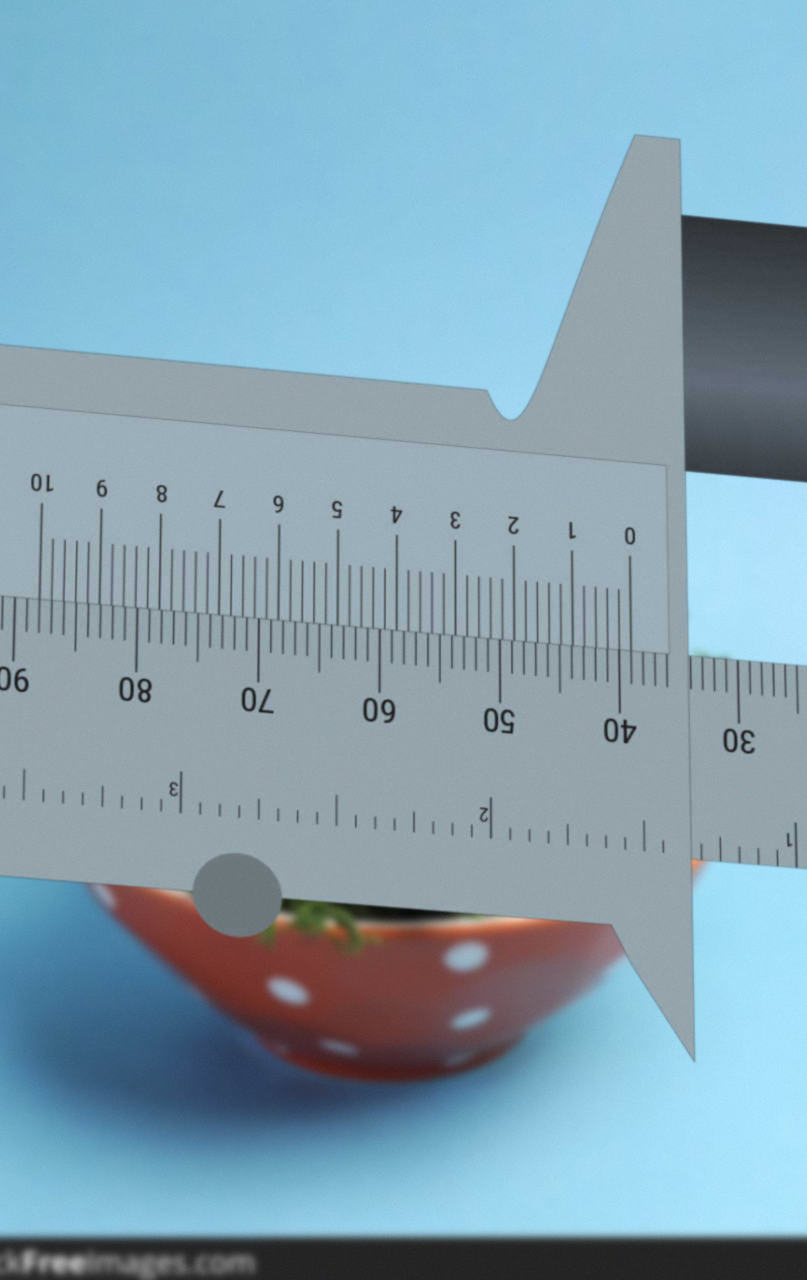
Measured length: 39.0,mm
